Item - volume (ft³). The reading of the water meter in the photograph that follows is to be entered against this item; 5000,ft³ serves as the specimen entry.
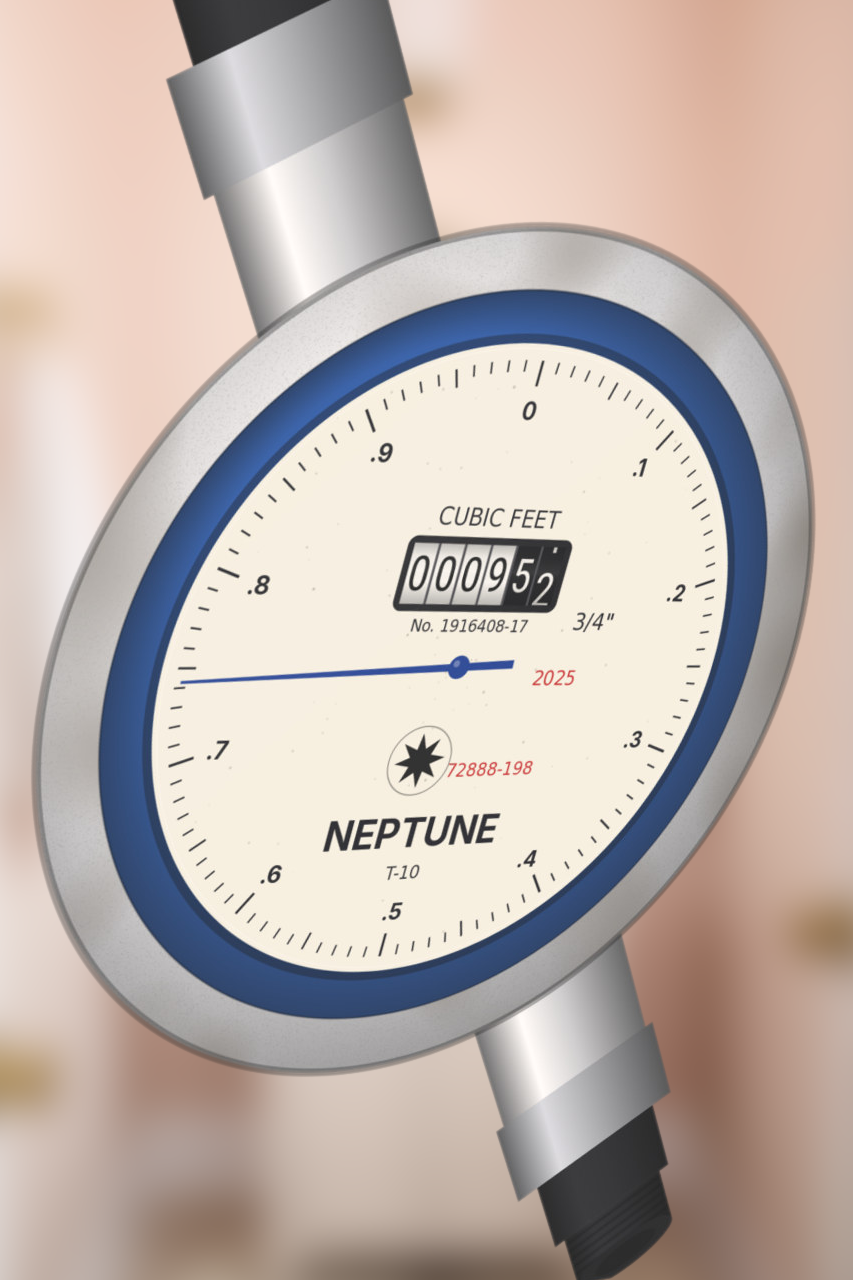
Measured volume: 951.74,ft³
